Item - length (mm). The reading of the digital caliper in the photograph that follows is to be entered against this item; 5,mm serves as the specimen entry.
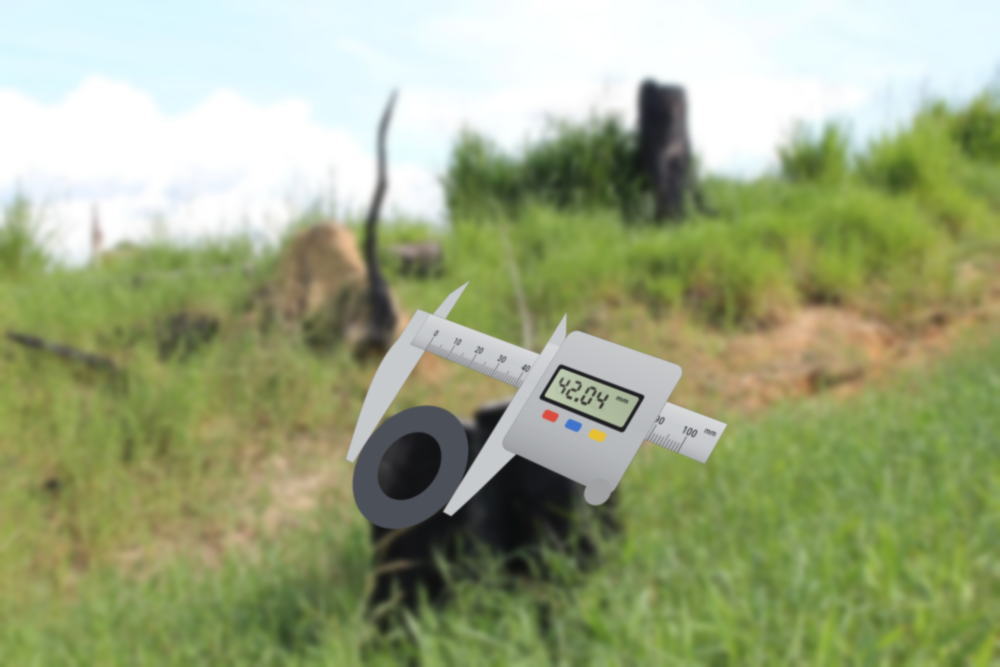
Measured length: 42.04,mm
